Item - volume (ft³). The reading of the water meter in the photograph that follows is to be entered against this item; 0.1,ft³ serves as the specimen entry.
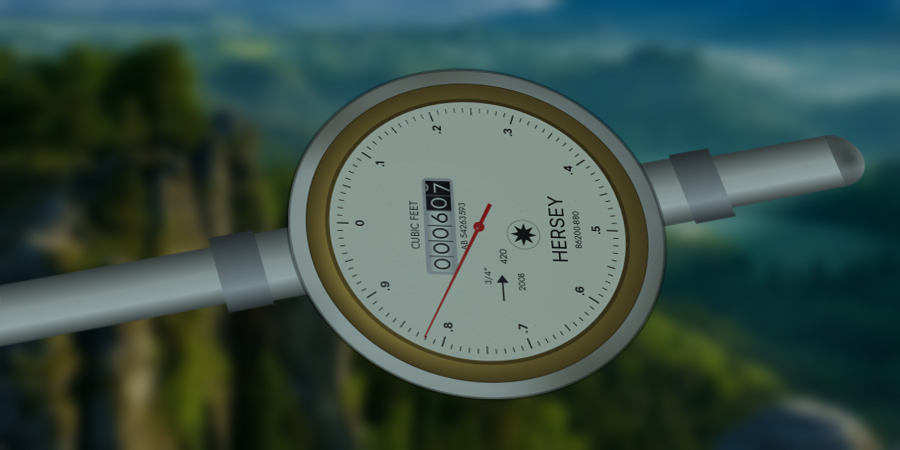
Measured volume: 606.82,ft³
